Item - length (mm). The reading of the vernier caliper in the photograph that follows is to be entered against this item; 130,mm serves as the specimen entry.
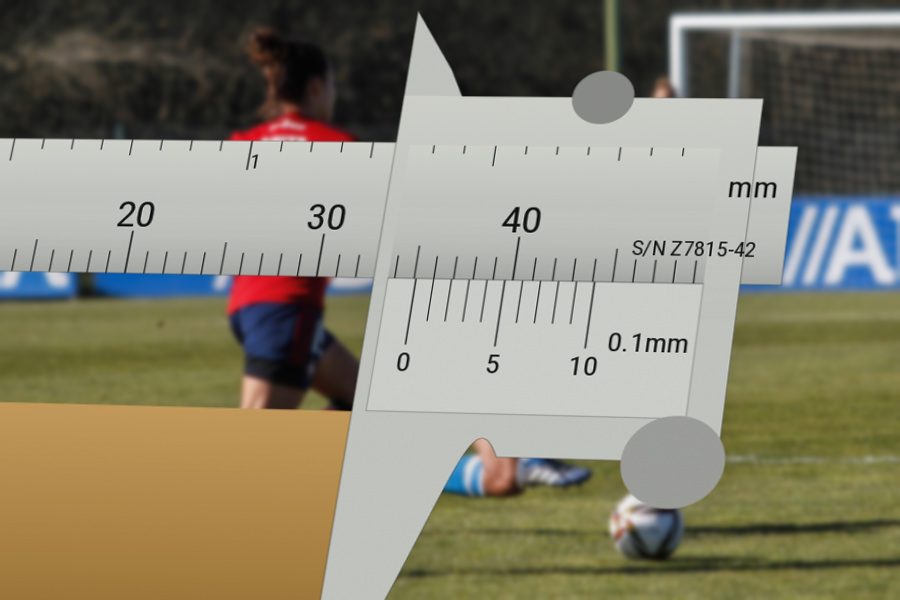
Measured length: 35.1,mm
